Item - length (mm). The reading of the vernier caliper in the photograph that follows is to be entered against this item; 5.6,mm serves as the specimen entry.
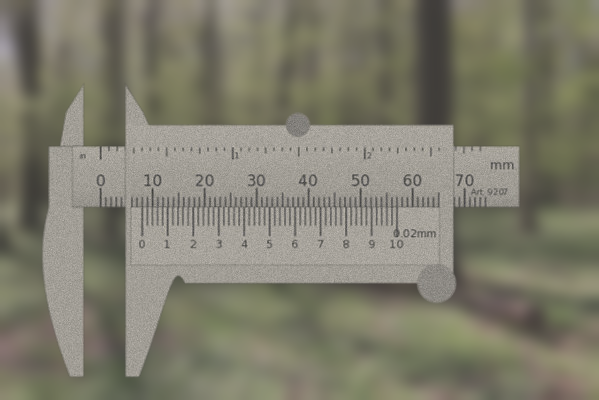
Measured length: 8.0,mm
